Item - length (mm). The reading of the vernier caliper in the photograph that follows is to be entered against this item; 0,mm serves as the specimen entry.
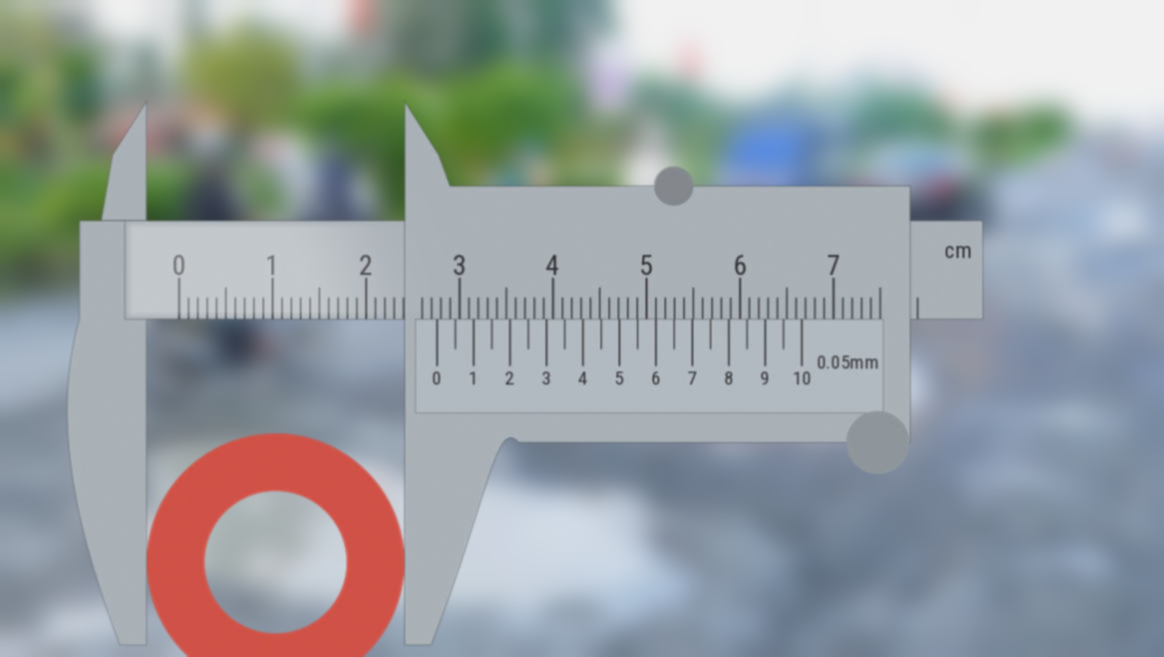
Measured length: 27.6,mm
